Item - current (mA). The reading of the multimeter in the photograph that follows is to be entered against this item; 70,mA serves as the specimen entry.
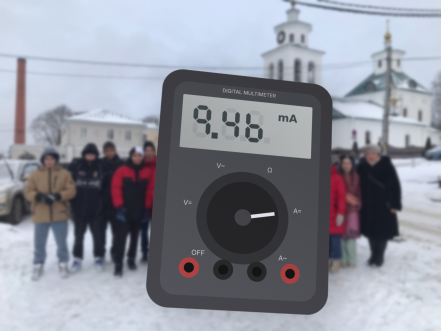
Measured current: 9.46,mA
